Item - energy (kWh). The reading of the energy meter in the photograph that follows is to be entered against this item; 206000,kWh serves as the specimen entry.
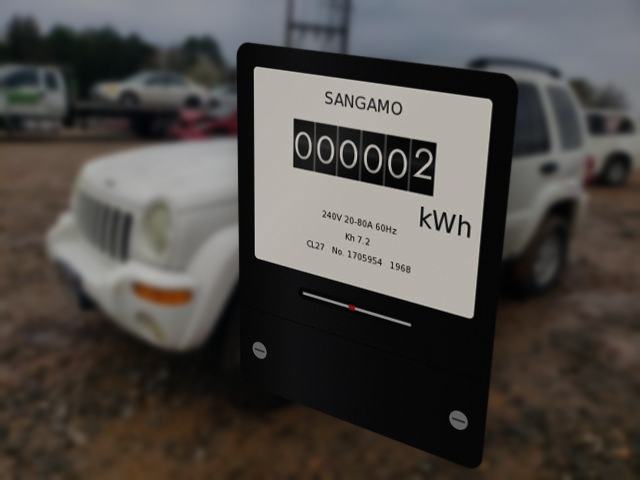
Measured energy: 2,kWh
